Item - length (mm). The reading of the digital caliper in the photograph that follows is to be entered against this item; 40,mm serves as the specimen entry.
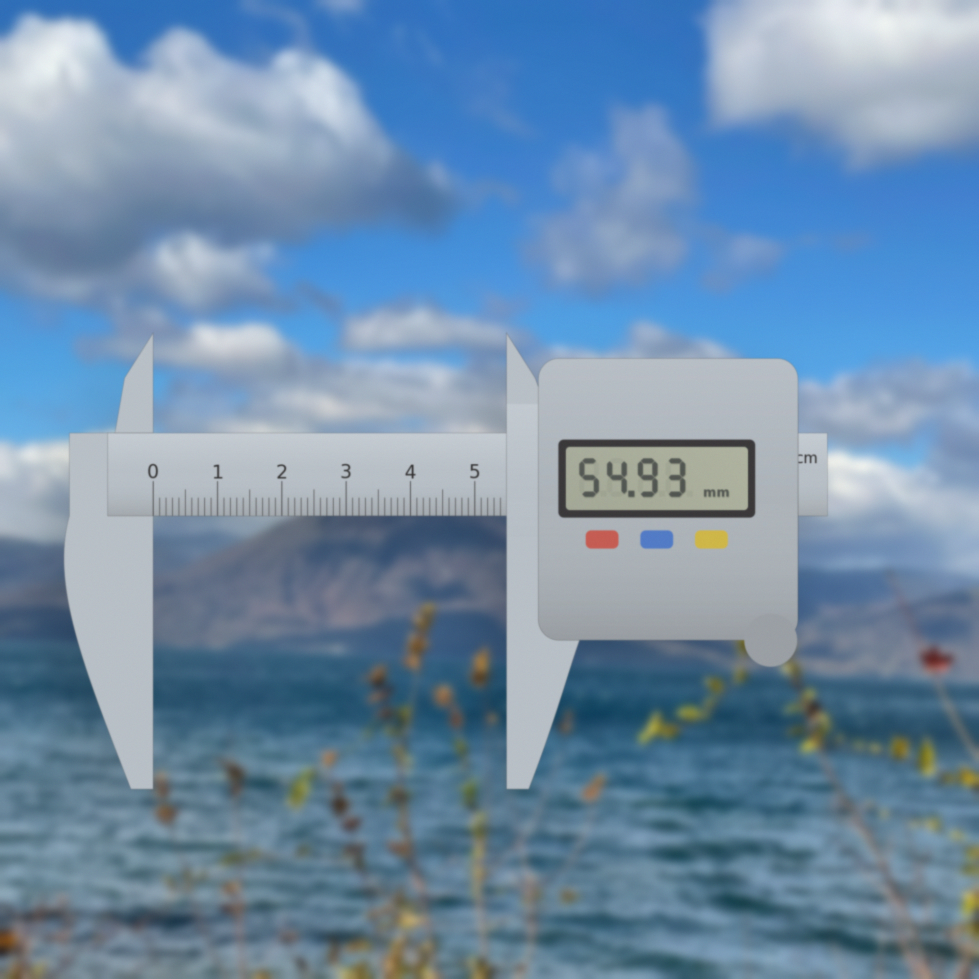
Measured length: 54.93,mm
